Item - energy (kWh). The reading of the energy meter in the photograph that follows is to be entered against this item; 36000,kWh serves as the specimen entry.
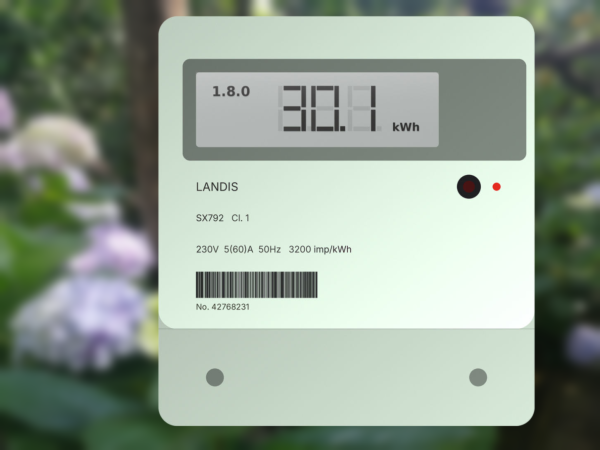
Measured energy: 30.1,kWh
